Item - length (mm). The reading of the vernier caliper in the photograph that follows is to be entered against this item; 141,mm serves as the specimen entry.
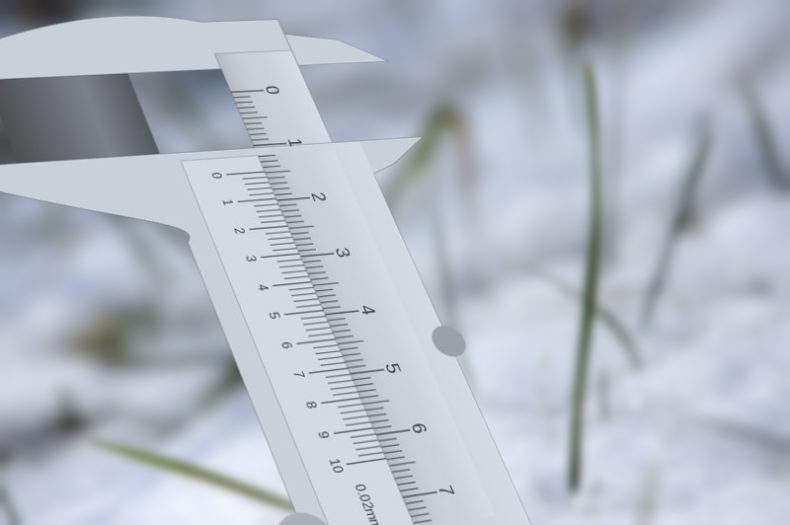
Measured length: 14.8,mm
